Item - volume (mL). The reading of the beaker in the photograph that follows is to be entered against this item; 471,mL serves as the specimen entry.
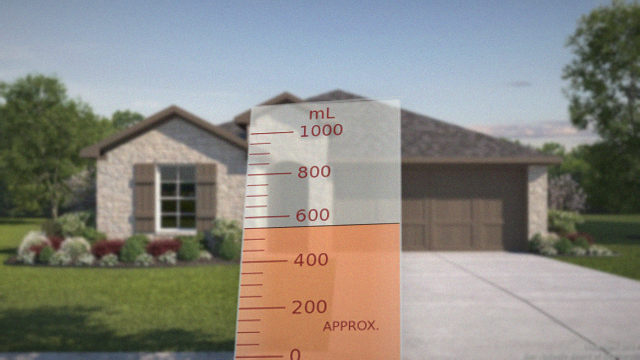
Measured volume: 550,mL
